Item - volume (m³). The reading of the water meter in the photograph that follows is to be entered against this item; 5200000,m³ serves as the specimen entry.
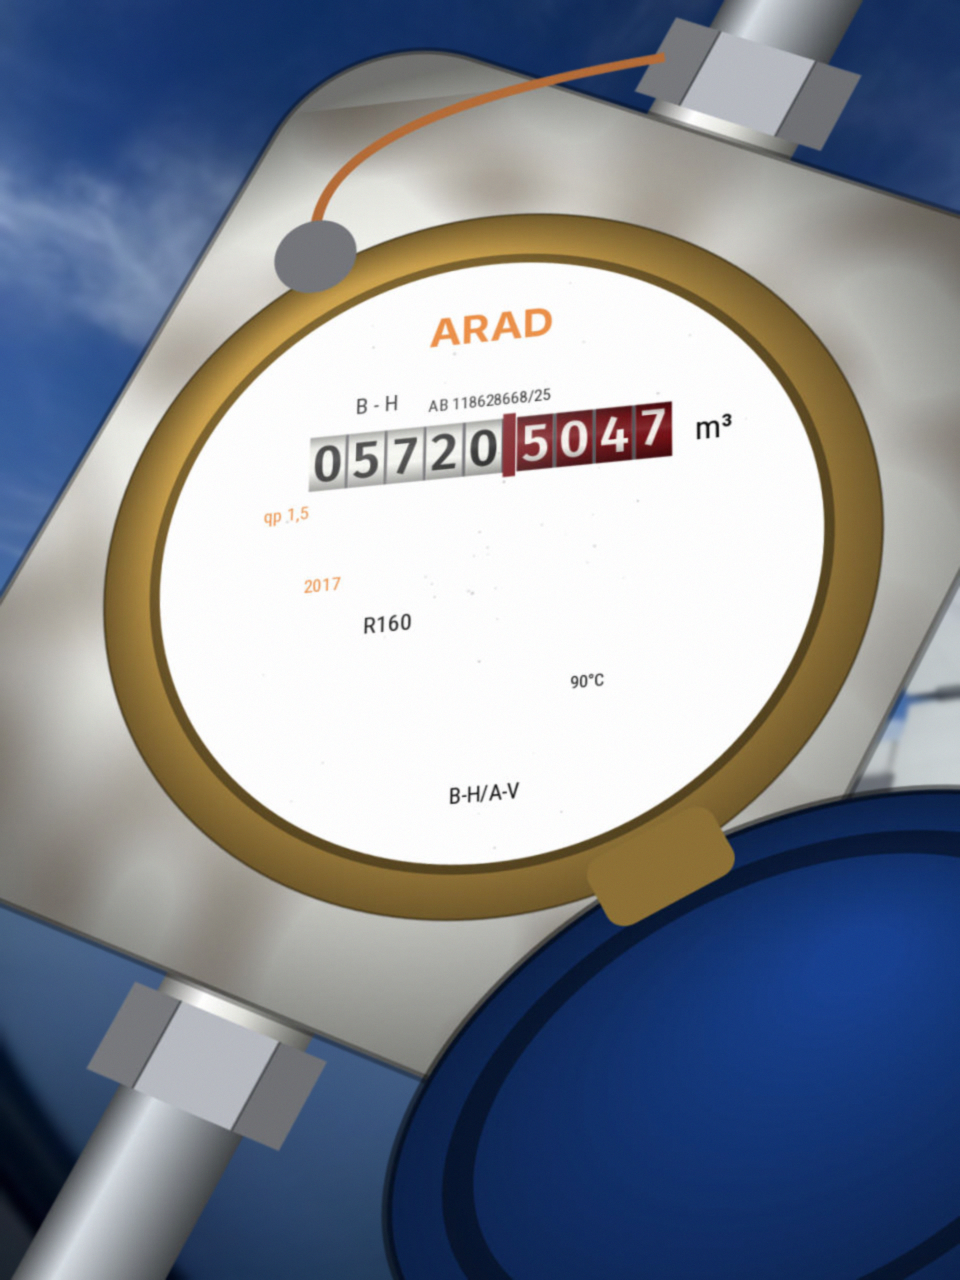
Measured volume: 5720.5047,m³
